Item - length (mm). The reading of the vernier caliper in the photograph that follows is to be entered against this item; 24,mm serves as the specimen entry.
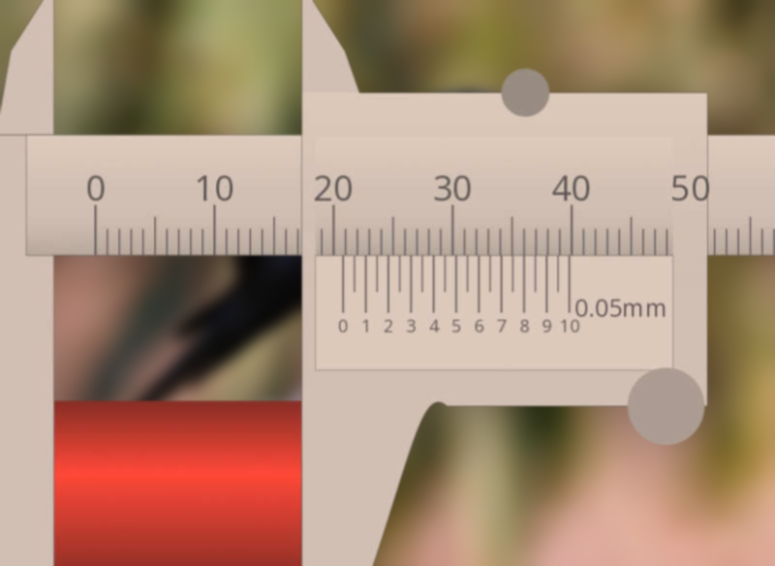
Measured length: 20.8,mm
